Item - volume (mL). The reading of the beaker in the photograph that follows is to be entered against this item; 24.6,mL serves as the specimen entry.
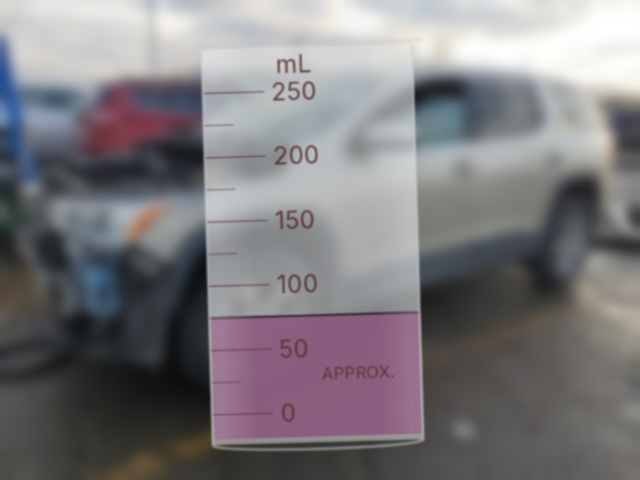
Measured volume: 75,mL
